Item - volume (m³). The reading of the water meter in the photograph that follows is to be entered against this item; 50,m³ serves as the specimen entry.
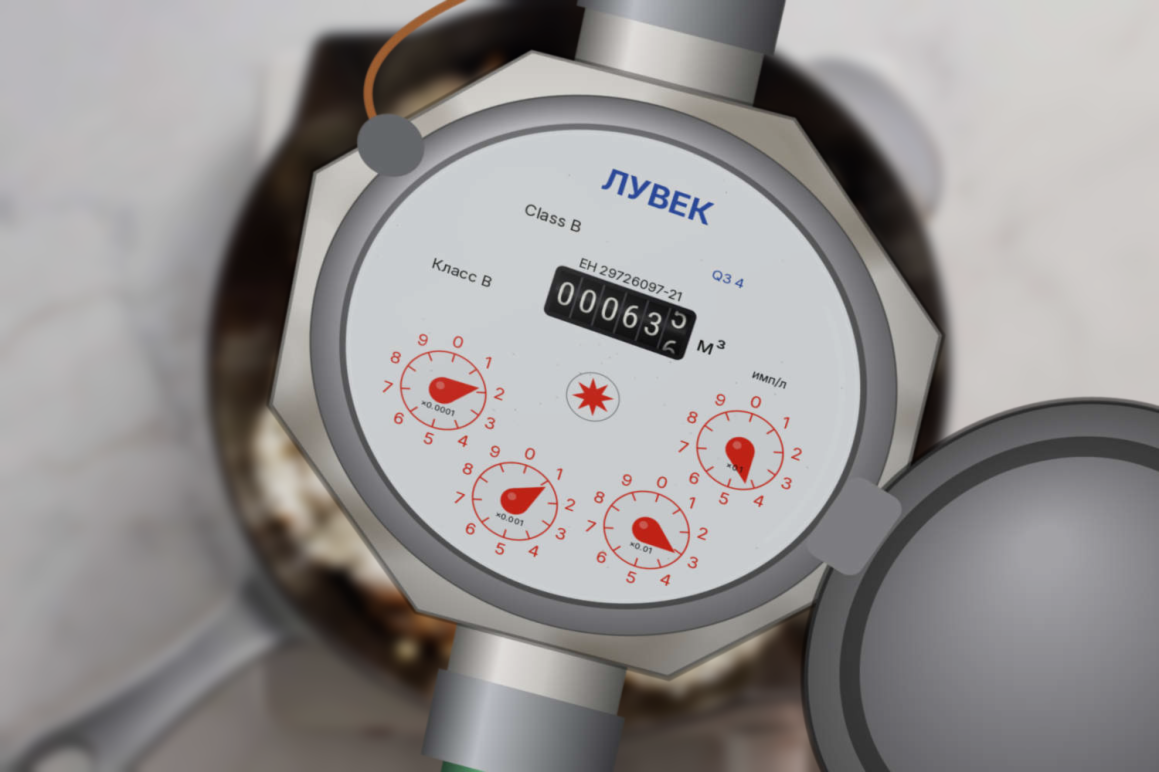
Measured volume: 635.4311,m³
